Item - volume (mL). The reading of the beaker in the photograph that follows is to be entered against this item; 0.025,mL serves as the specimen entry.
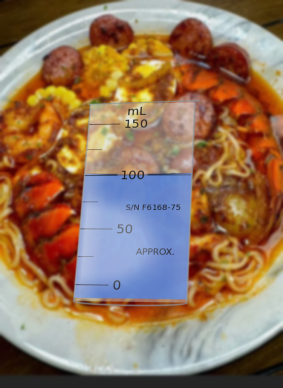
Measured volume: 100,mL
